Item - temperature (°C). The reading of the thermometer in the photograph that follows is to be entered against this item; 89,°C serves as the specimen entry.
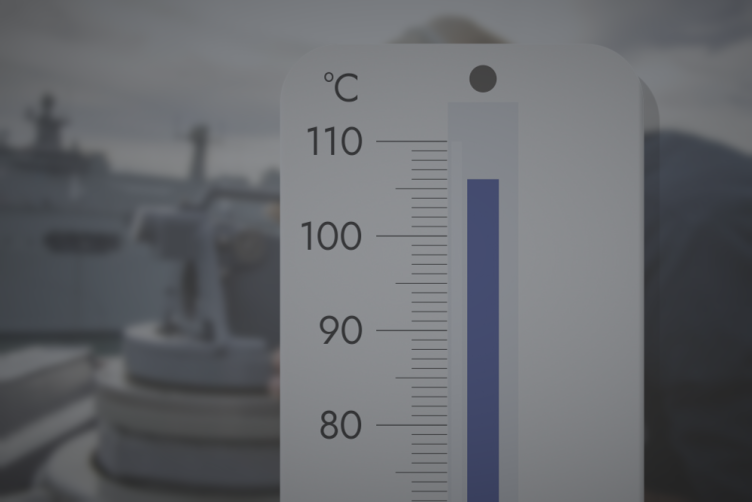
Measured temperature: 106,°C
